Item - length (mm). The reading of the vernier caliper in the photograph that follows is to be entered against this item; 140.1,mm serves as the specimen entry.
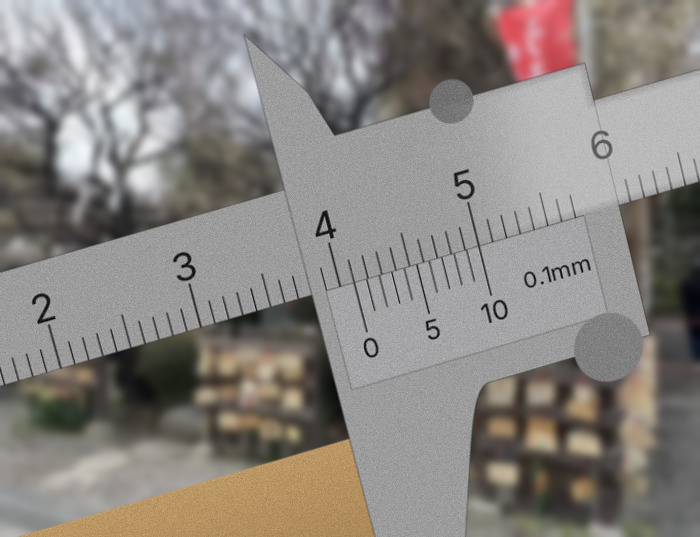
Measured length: 41.0,mm
